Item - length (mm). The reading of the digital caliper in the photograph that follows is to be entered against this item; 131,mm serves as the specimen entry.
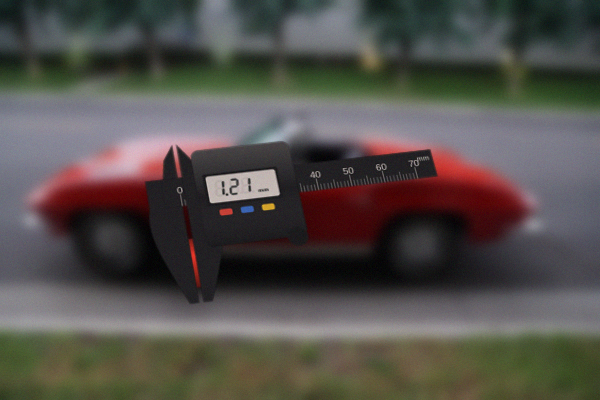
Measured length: 1.21,mm
